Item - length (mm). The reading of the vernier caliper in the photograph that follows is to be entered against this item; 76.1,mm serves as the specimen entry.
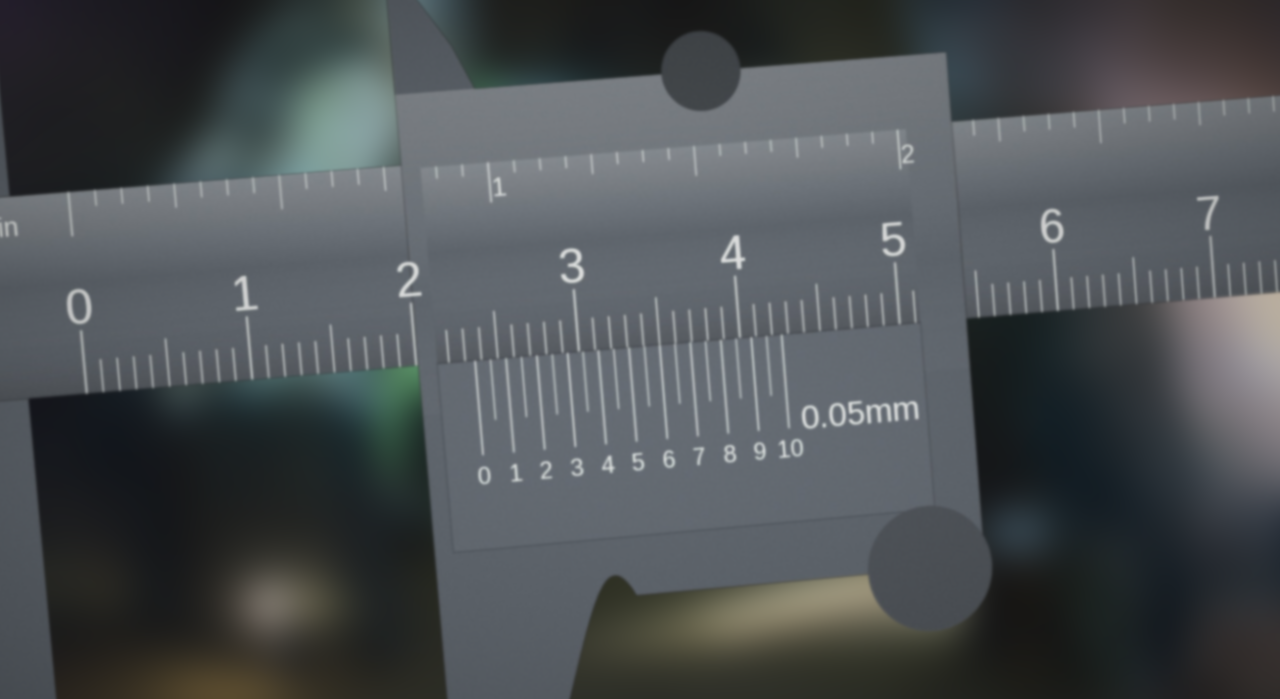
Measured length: 23.6,mm
